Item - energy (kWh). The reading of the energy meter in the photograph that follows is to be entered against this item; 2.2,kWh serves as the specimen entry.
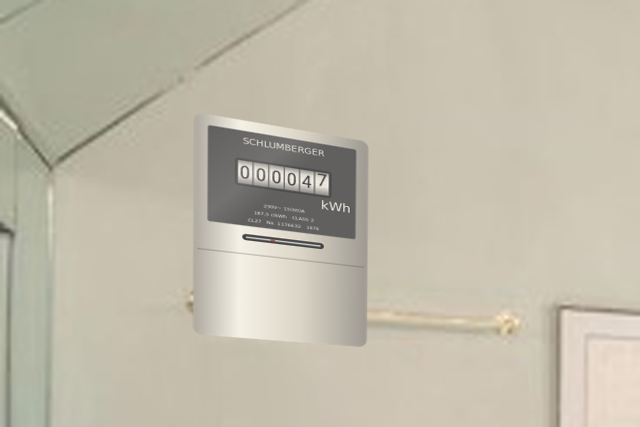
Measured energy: 47,kWh
